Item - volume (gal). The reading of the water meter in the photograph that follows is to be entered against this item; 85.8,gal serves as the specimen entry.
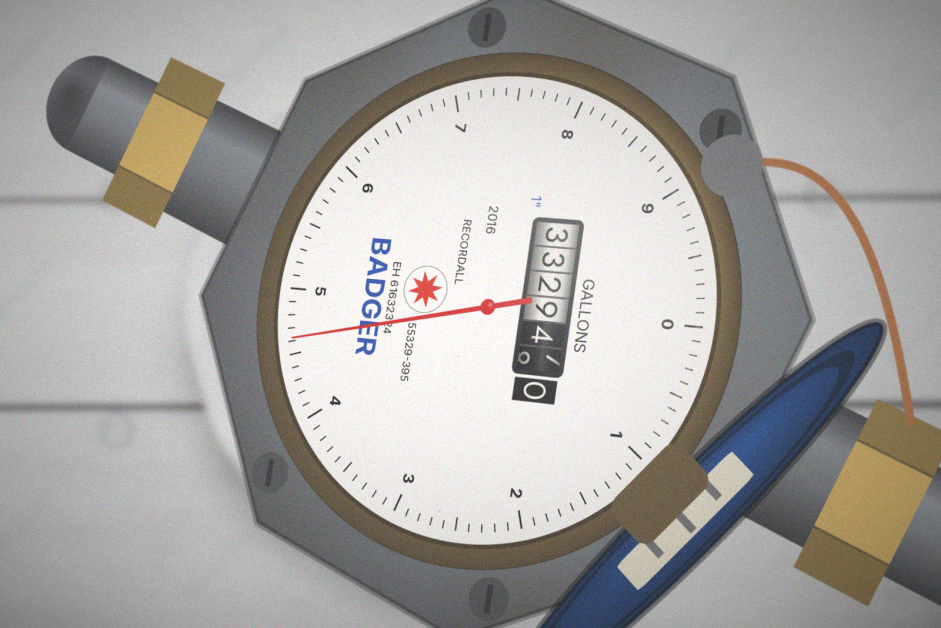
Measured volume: 3329474.6,gal
